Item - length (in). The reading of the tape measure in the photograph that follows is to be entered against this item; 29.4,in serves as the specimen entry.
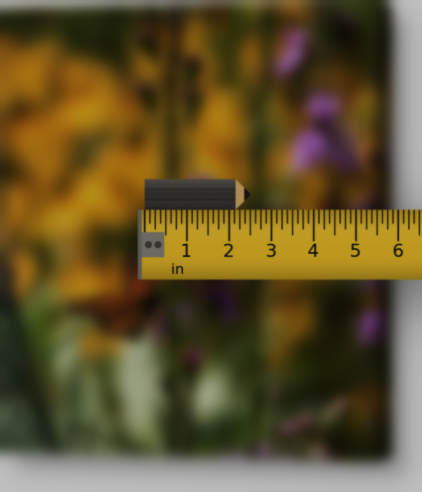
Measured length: 2.5,in
